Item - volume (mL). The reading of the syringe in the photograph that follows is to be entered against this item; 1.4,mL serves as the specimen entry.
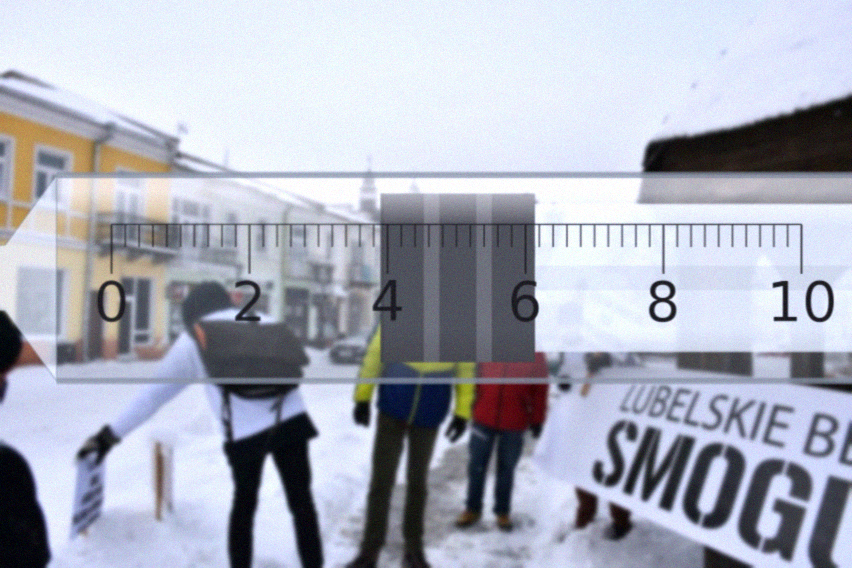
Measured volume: 3.9,mL
